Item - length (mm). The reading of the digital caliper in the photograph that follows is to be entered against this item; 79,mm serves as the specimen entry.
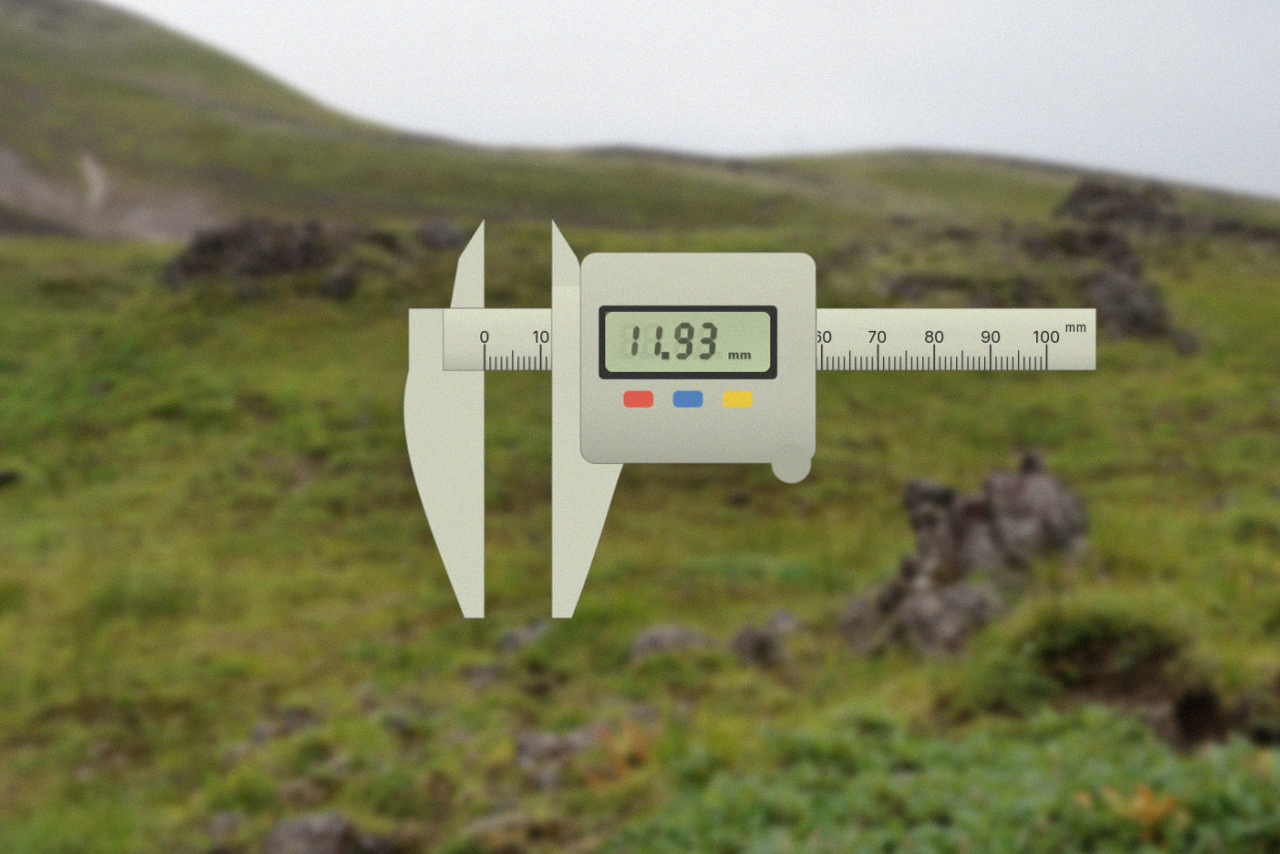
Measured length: 11.93,mm
